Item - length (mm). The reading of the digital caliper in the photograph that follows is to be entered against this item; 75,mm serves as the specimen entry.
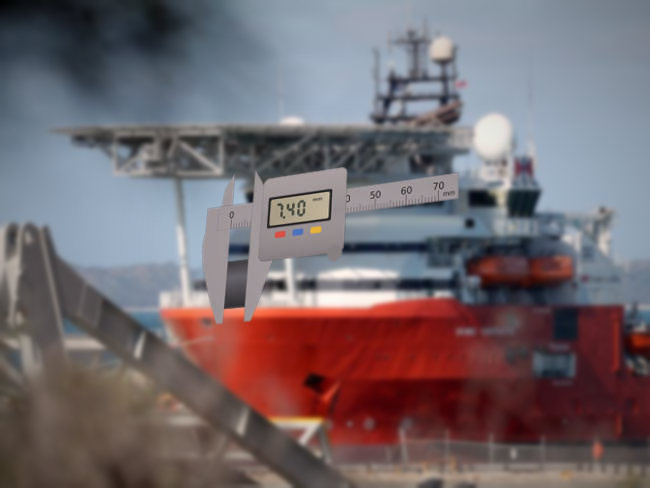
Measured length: 7.40,mm
